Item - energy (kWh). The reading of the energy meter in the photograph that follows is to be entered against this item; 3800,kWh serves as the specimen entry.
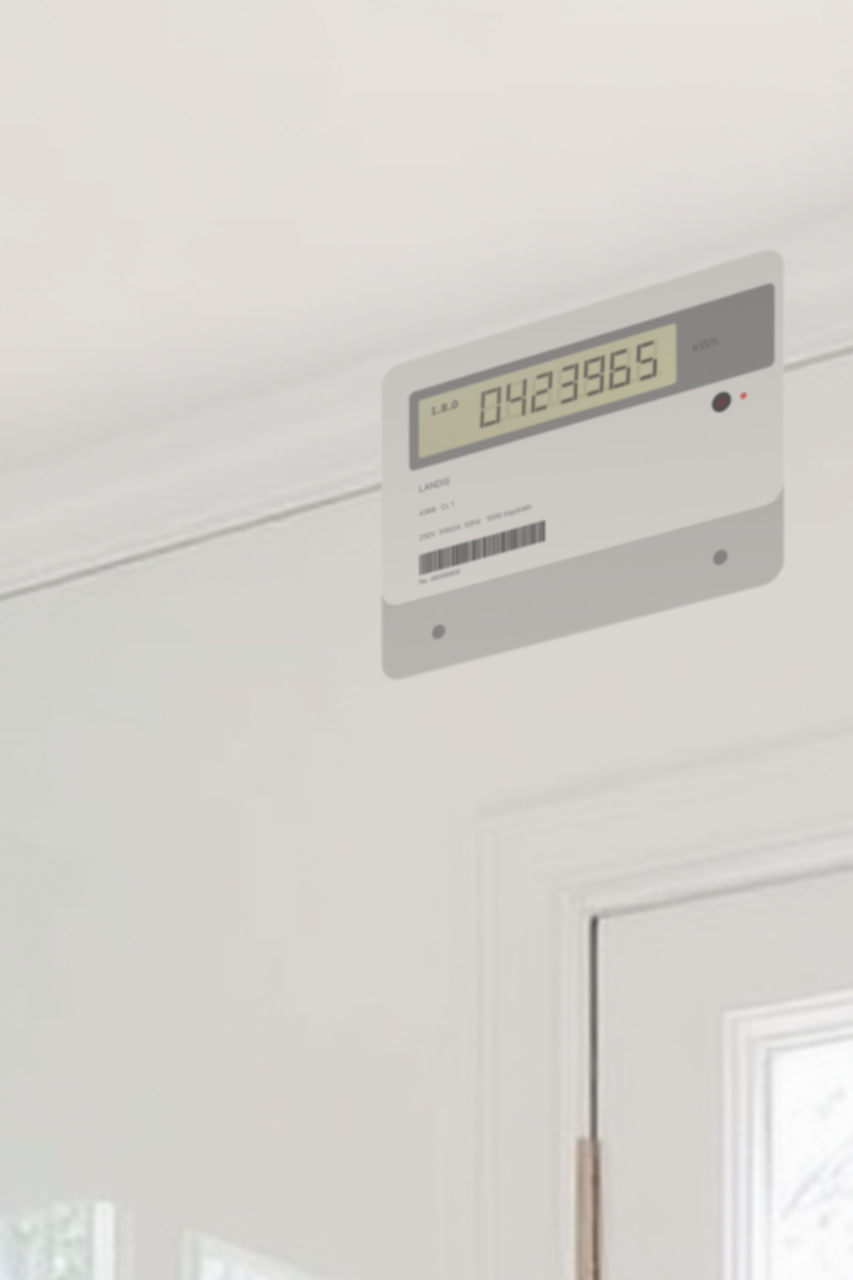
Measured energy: 423965,kWh
